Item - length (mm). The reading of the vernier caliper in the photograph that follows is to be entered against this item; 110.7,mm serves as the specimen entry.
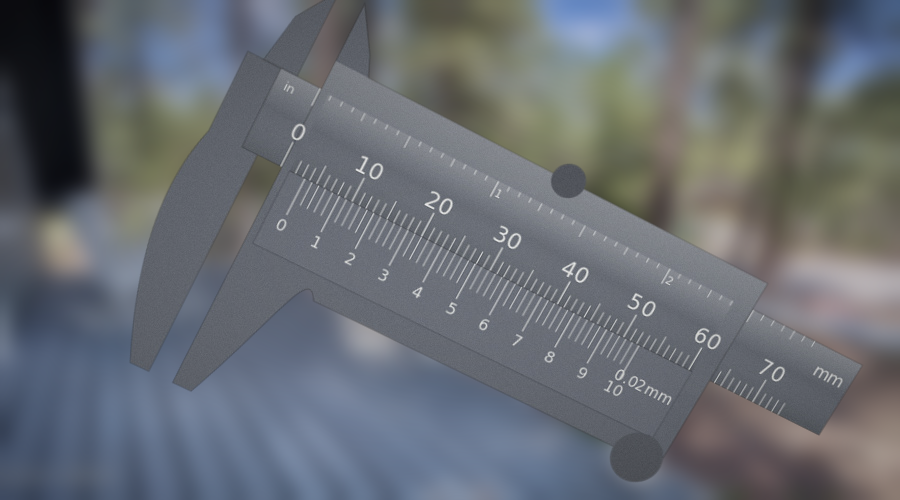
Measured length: 3.4,mm
